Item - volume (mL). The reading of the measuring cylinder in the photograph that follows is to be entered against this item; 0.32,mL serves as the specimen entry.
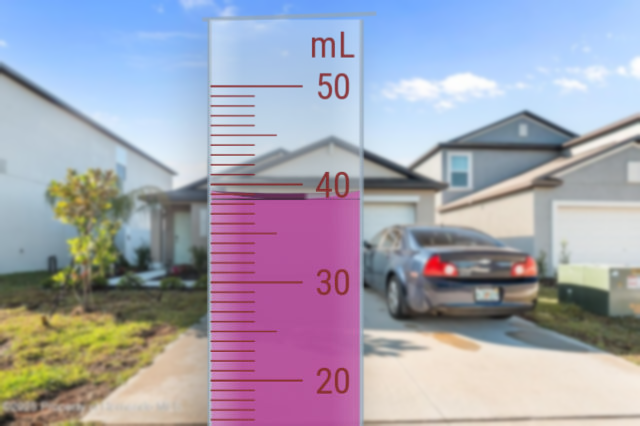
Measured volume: 38.5,mL
